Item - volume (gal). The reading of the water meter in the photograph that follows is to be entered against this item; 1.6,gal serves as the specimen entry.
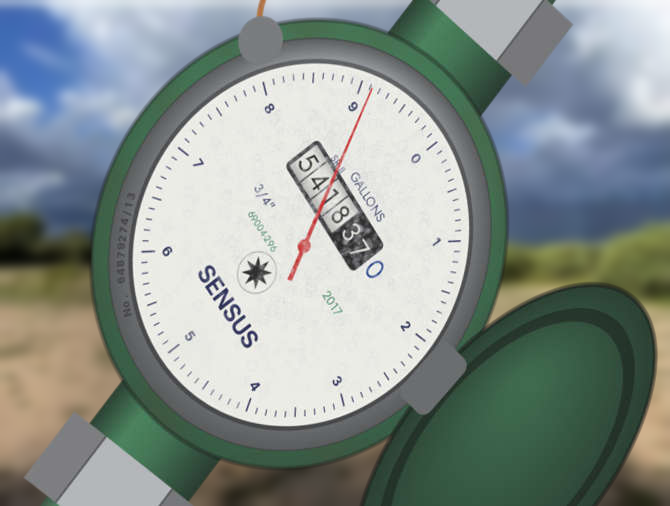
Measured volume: 5418369.1,gal
